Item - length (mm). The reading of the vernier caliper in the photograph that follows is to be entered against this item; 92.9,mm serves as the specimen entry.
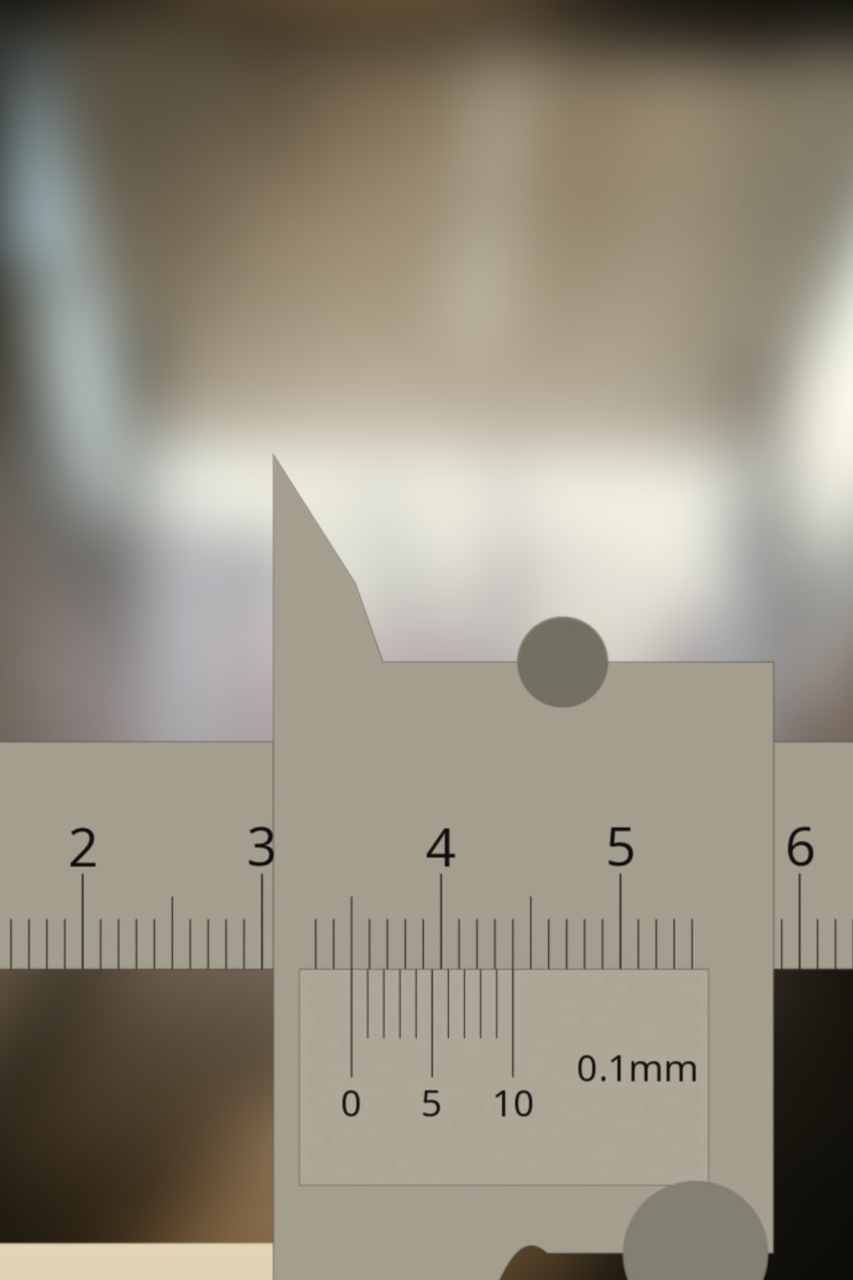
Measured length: 35.0,mm
